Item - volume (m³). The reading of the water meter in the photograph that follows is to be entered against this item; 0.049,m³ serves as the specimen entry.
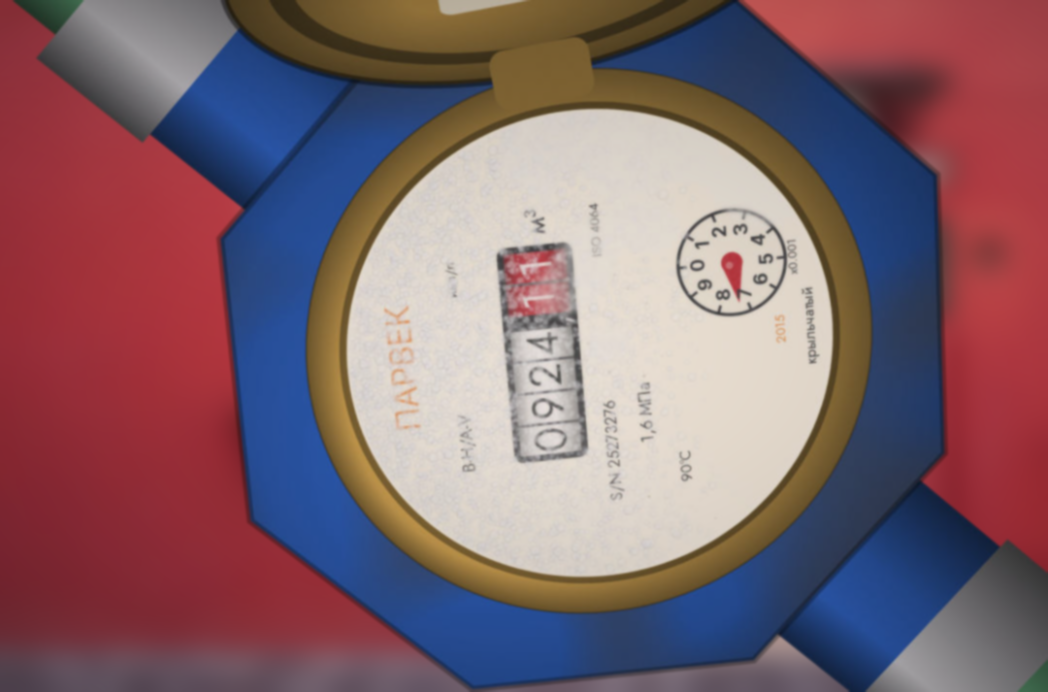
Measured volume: 924.117,m³
